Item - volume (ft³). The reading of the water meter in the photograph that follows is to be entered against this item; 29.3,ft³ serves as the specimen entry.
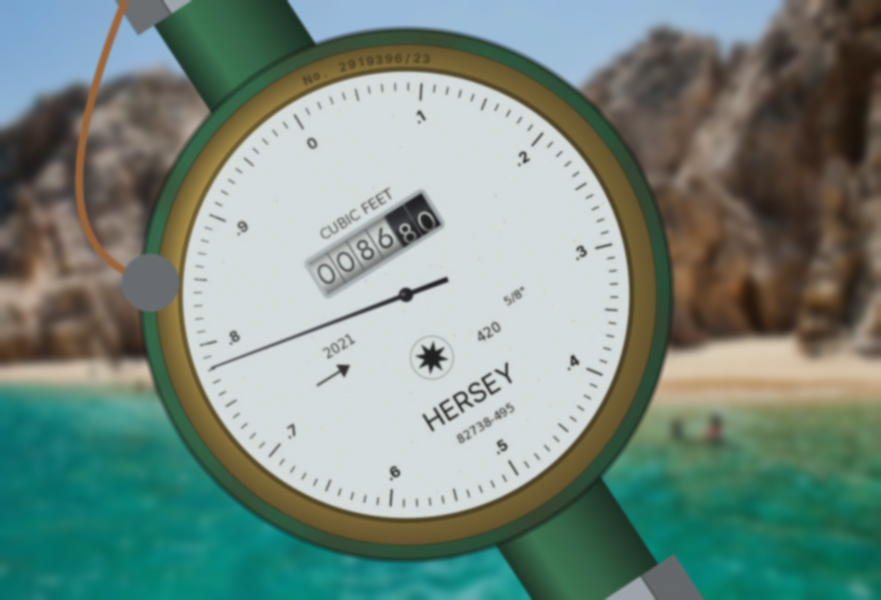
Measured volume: 8679.78,ft³
